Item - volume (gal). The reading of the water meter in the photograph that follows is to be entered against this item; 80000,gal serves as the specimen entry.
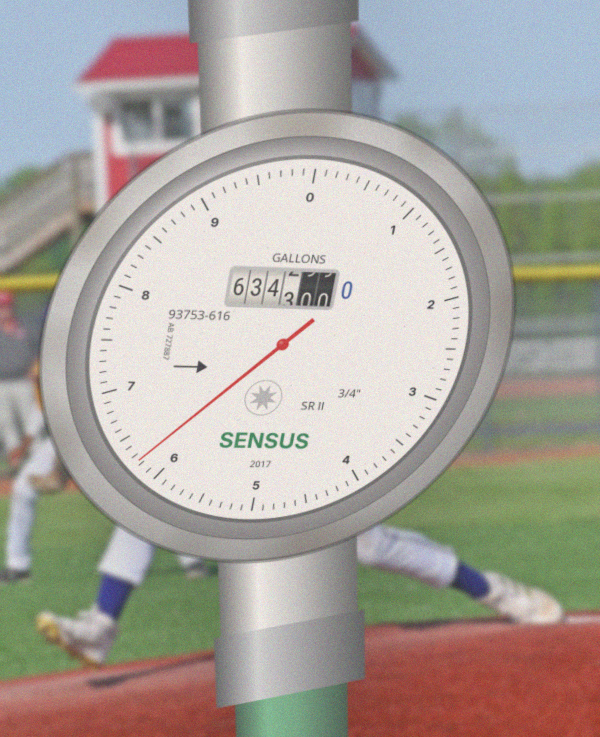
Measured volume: 6342996.2,gal
